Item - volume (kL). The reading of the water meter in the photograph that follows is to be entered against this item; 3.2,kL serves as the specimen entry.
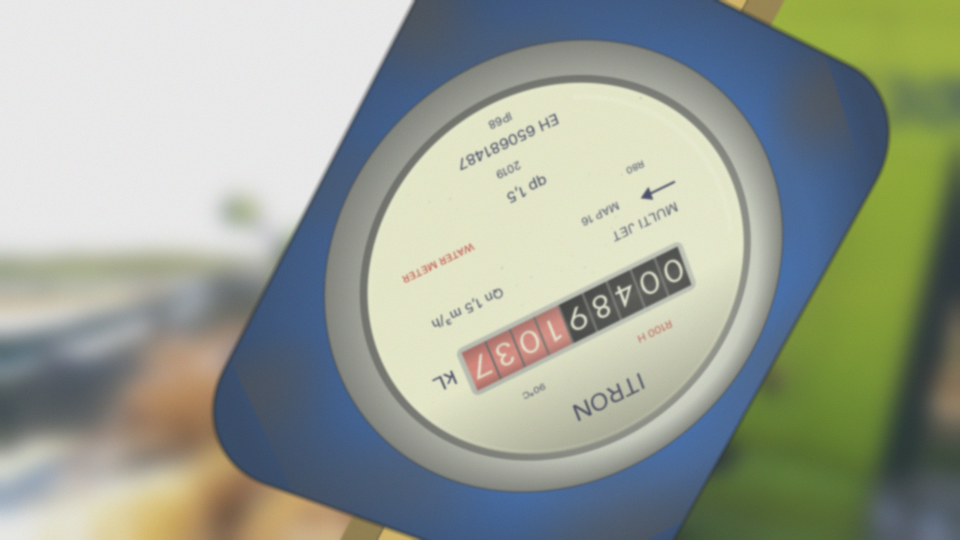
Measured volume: 489.1037,kL
